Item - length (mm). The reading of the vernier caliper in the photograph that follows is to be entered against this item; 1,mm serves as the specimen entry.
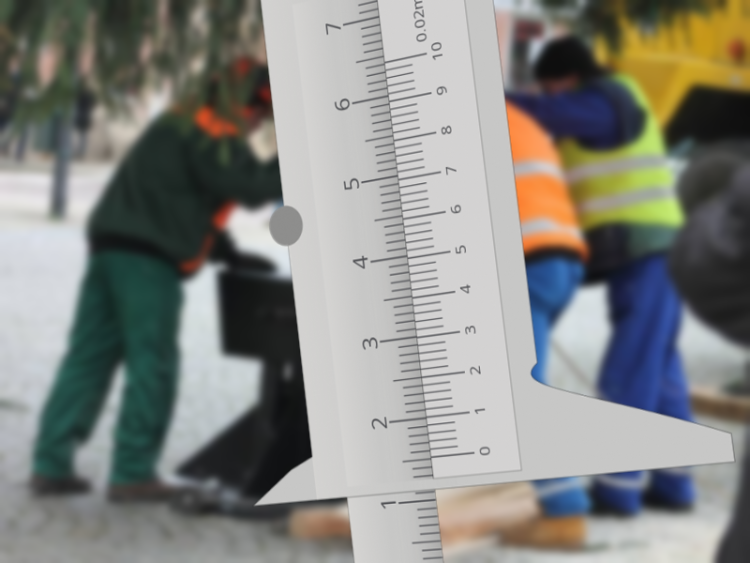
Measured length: 15.2,mm
